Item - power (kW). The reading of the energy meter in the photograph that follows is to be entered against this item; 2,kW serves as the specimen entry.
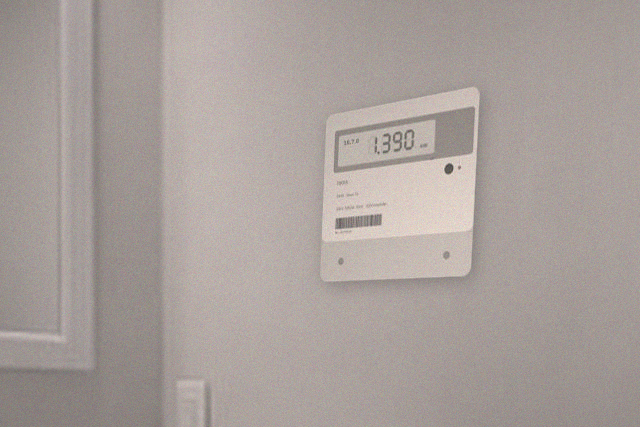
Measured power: 1.390,kW
